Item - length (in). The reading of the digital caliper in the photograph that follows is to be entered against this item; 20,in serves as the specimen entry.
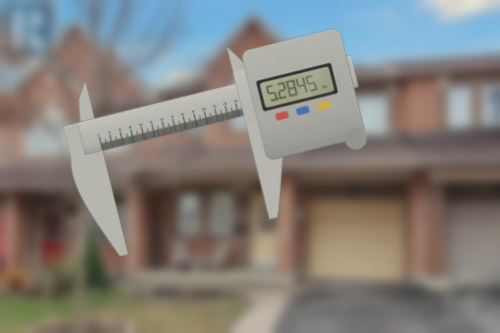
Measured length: 5.2845,in
